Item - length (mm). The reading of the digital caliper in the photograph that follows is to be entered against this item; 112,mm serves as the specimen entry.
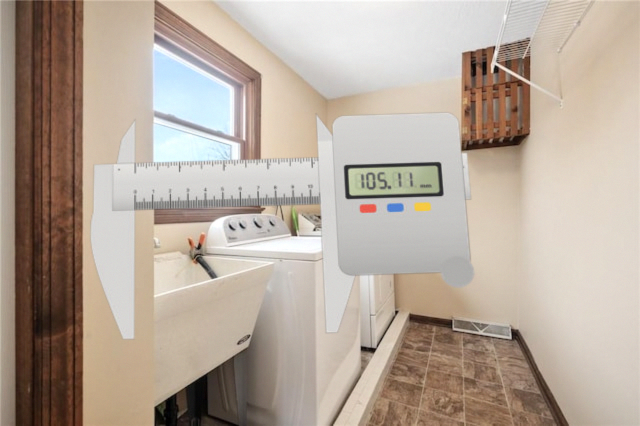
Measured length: 105.11,mm
